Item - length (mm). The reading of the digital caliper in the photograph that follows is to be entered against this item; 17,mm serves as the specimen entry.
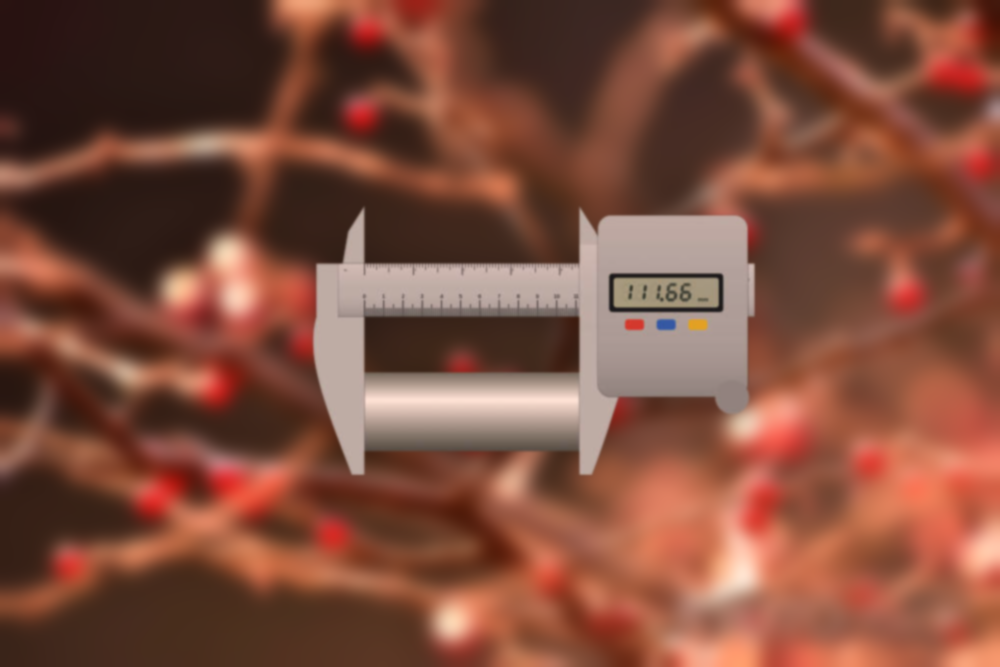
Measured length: 111.66,mm
